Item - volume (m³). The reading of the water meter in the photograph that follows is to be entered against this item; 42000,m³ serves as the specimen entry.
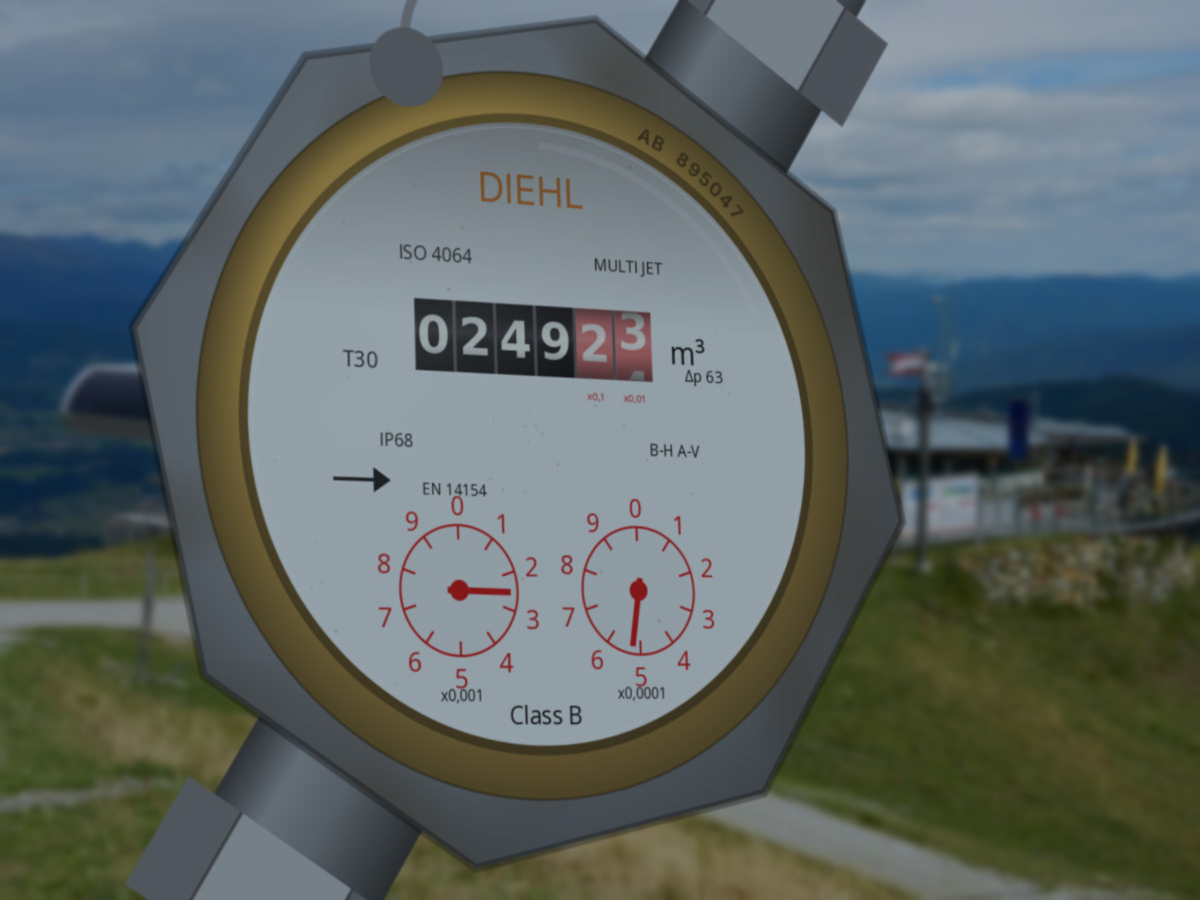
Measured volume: 249.2325,m³
